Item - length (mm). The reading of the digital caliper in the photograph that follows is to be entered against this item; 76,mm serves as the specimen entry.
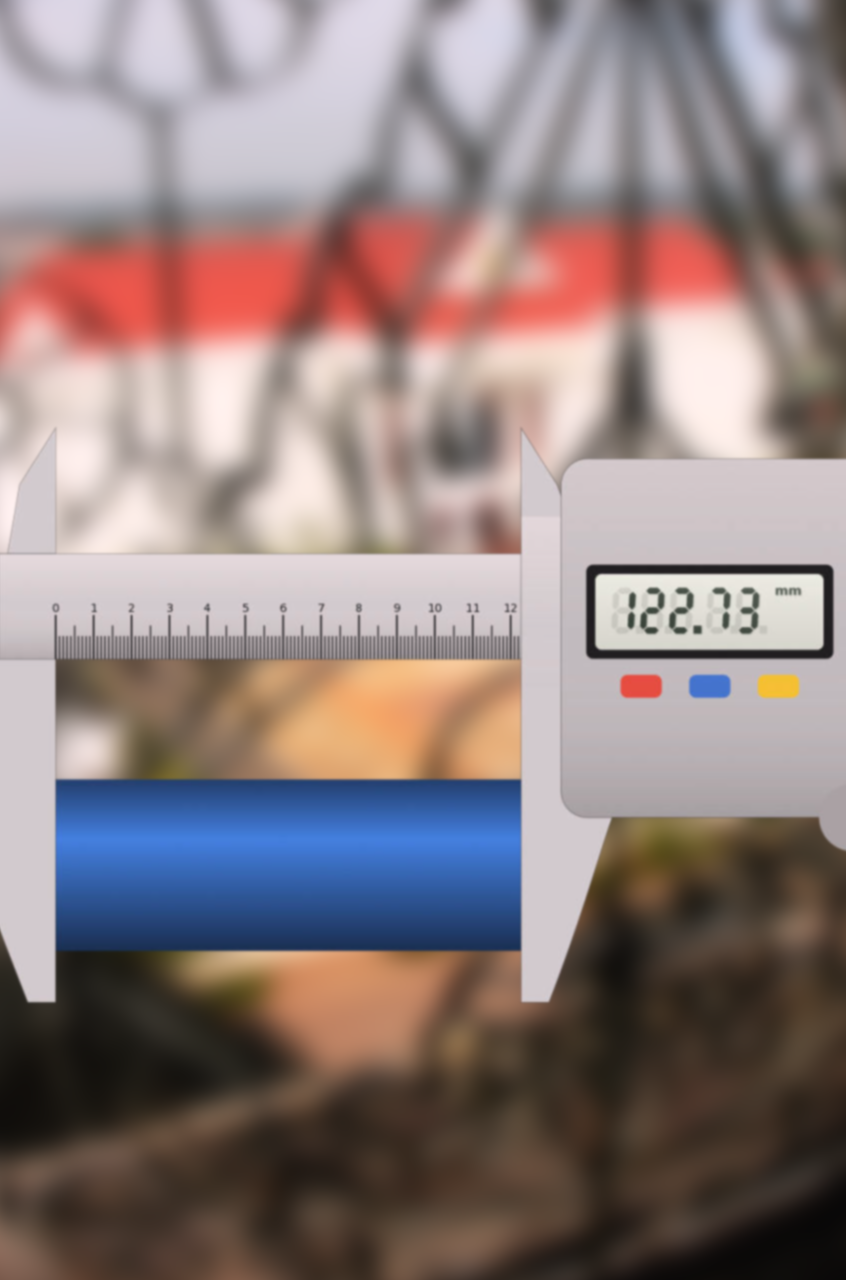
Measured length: 122.73,mm
